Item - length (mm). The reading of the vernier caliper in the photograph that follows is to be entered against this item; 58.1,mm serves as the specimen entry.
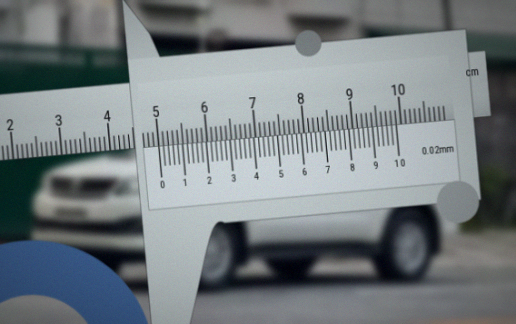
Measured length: 50.0,mm
